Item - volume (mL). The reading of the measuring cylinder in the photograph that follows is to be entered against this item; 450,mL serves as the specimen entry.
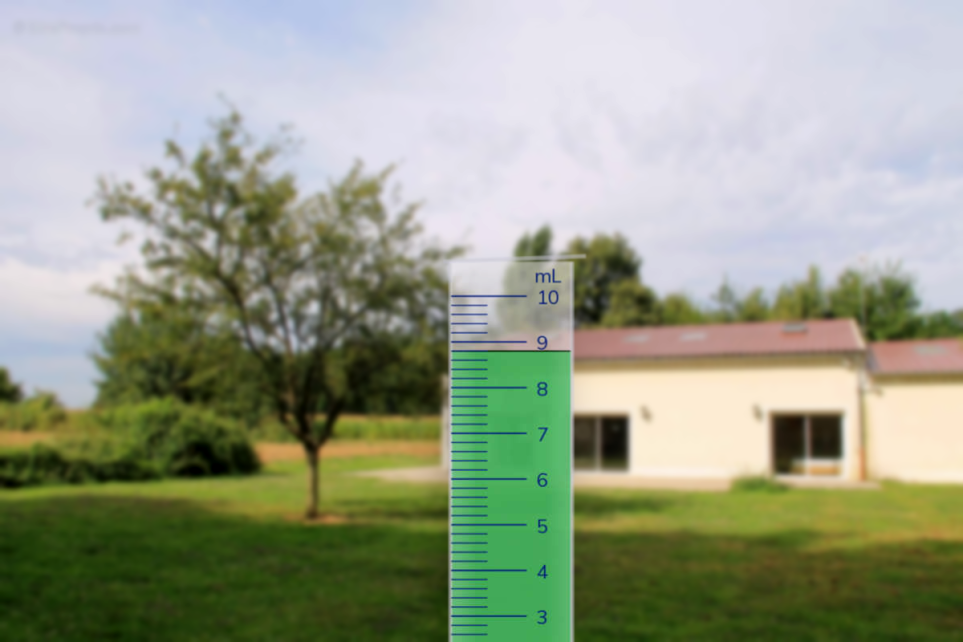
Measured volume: 8.8,mL
